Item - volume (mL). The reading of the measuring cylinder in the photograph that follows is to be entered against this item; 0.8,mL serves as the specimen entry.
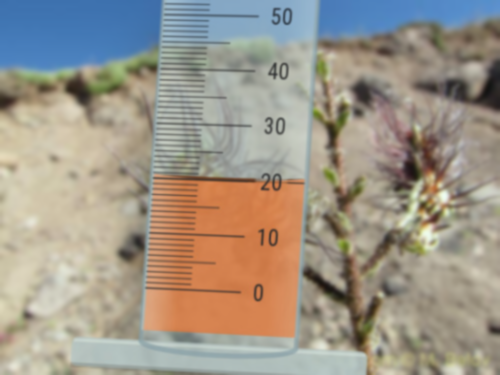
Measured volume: 20,mL
